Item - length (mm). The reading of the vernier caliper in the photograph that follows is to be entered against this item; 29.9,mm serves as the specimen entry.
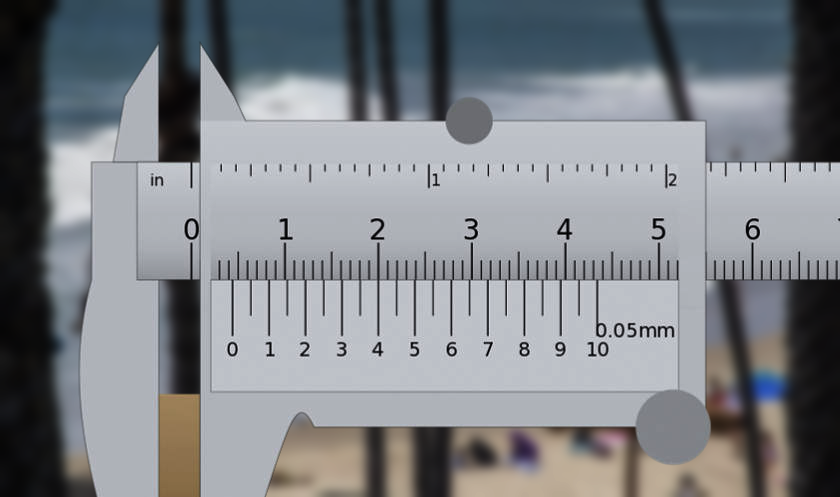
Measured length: 4.4,mm
